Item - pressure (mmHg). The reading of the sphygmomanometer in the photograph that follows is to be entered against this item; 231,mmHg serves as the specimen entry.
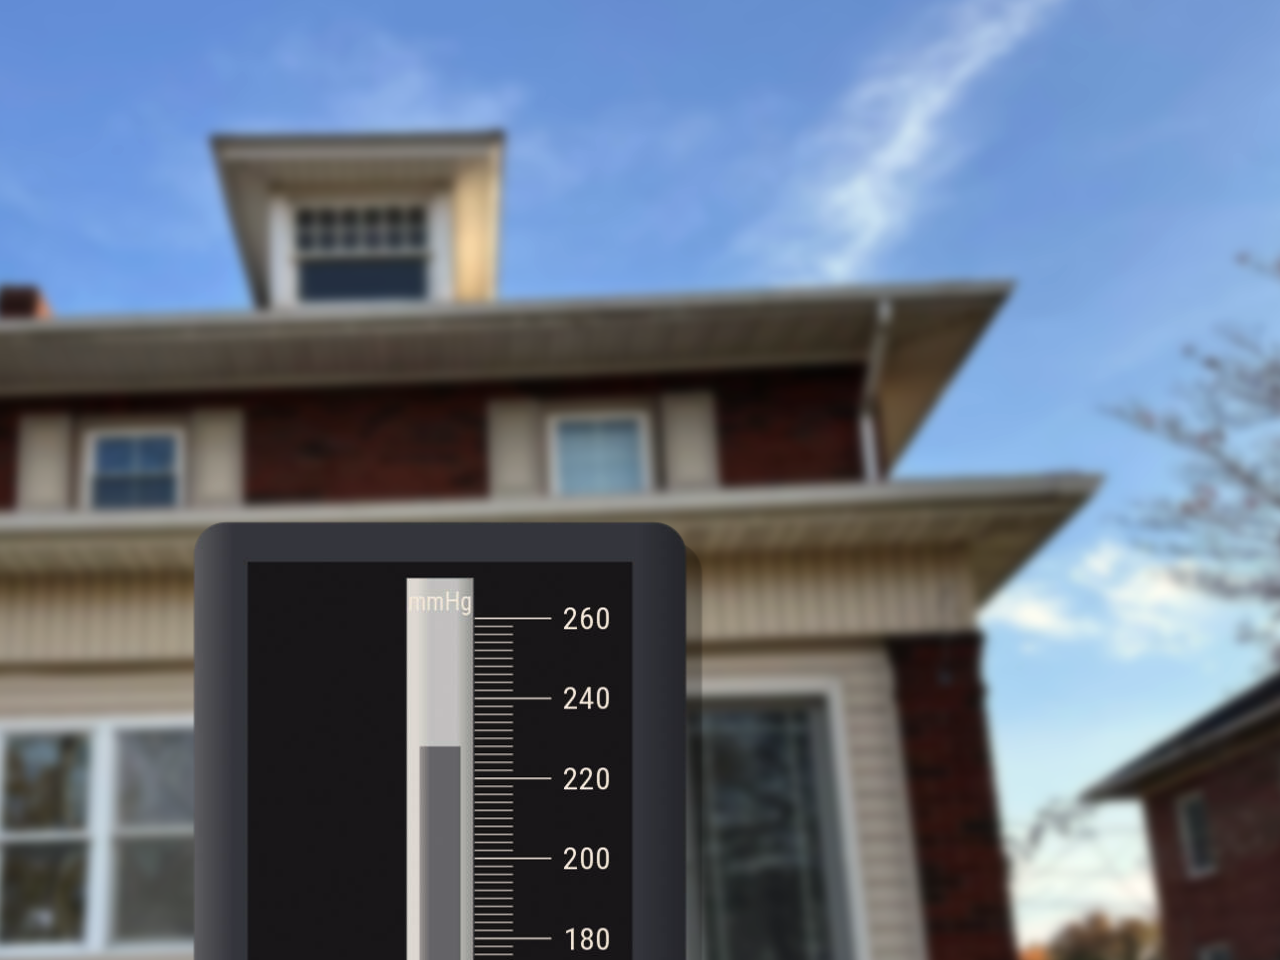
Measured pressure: 228,mmHg
